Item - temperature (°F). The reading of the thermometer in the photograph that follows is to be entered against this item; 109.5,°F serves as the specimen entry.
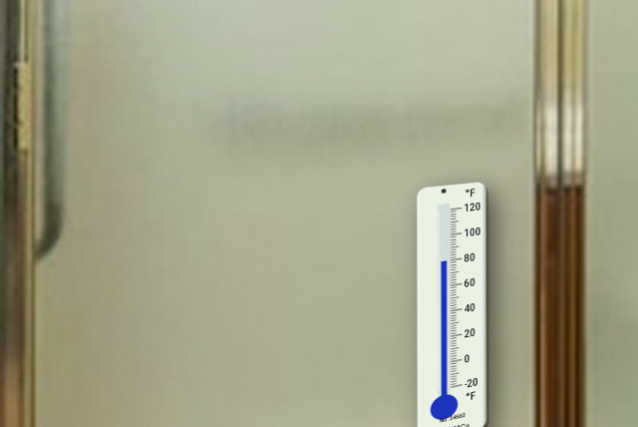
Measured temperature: 80,°F
